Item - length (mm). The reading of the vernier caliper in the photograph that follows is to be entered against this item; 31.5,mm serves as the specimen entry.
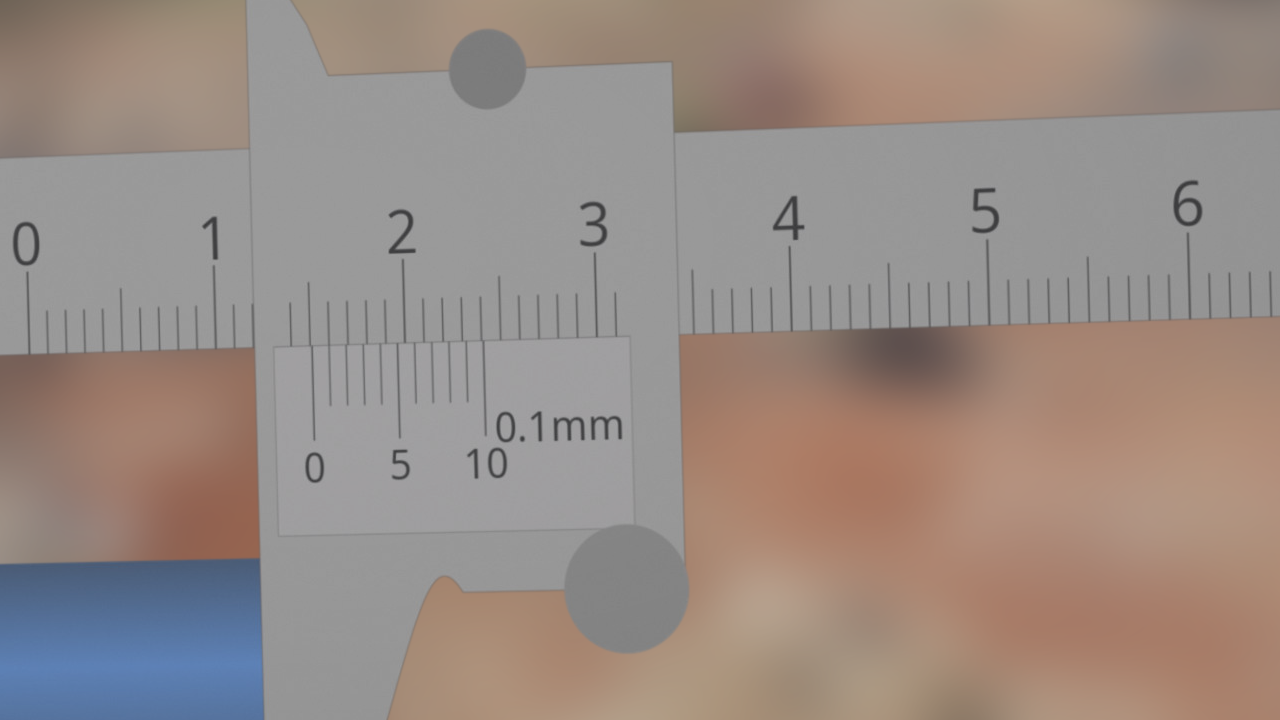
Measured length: 15.1,mm
